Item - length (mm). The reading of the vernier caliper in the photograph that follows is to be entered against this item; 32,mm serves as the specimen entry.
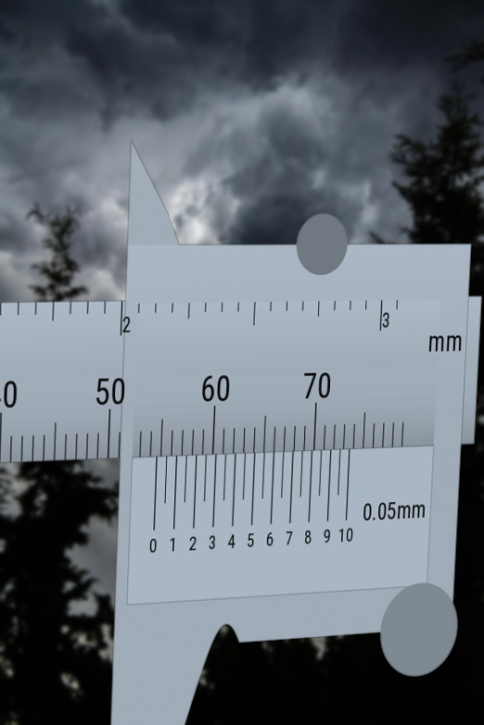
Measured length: 54.6,mm
